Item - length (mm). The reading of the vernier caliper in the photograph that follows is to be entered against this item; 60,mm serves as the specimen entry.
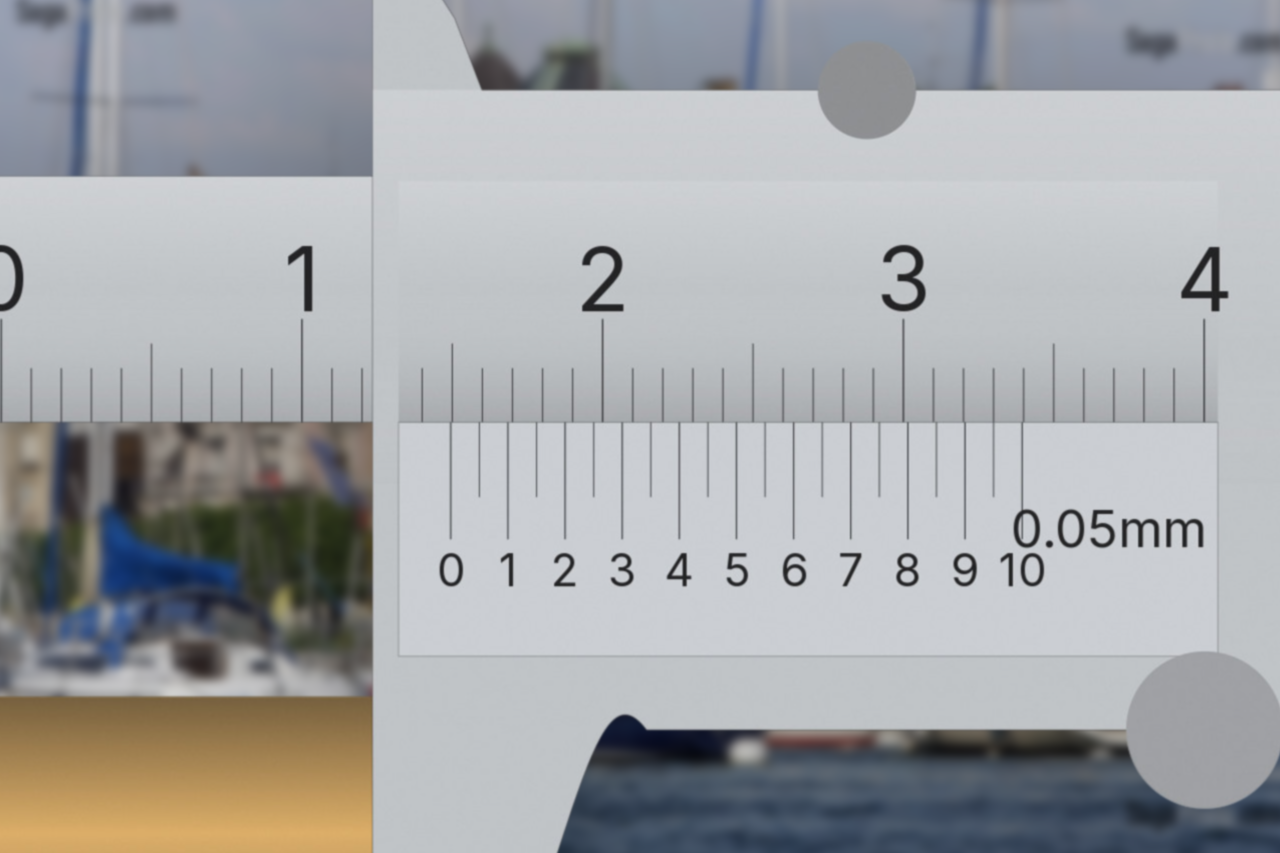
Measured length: 14.95,mm
